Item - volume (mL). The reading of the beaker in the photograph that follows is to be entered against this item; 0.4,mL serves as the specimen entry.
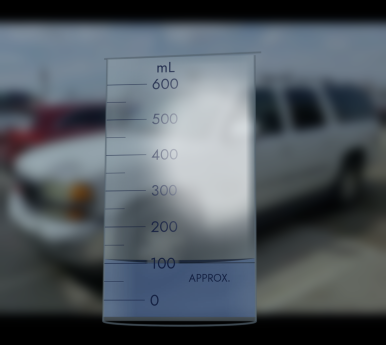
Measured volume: 100,mL
